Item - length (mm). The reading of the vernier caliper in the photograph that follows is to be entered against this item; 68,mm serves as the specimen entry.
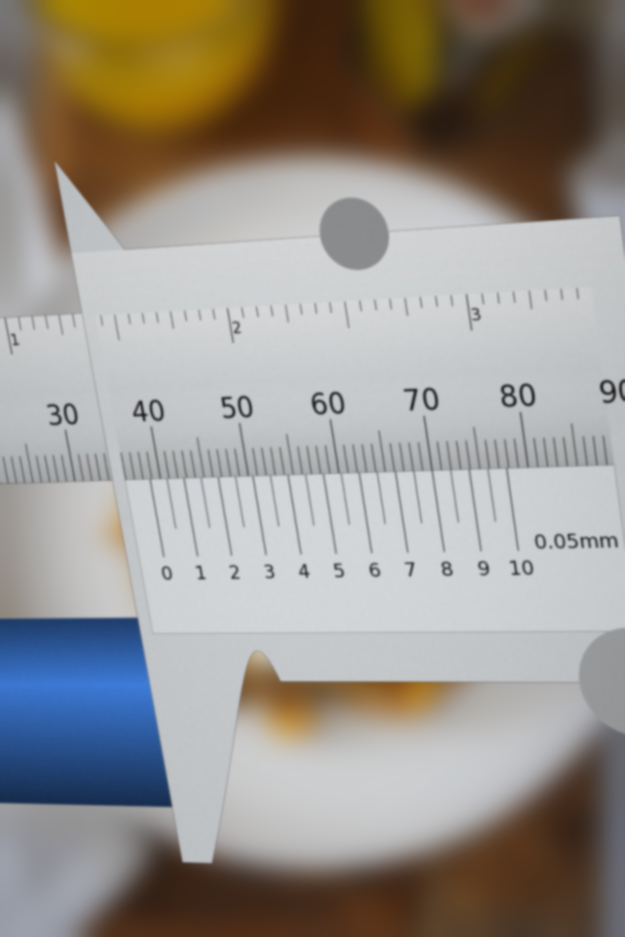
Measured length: 38.8,mm
